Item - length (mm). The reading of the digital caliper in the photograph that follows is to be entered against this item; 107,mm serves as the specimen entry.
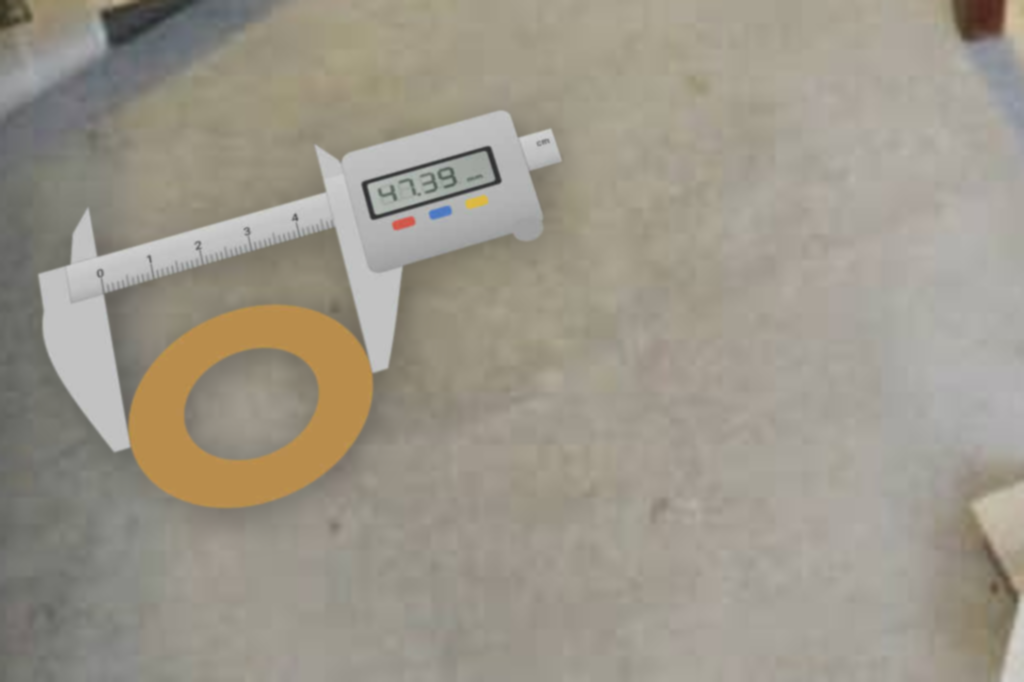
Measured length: 47.39,mm
